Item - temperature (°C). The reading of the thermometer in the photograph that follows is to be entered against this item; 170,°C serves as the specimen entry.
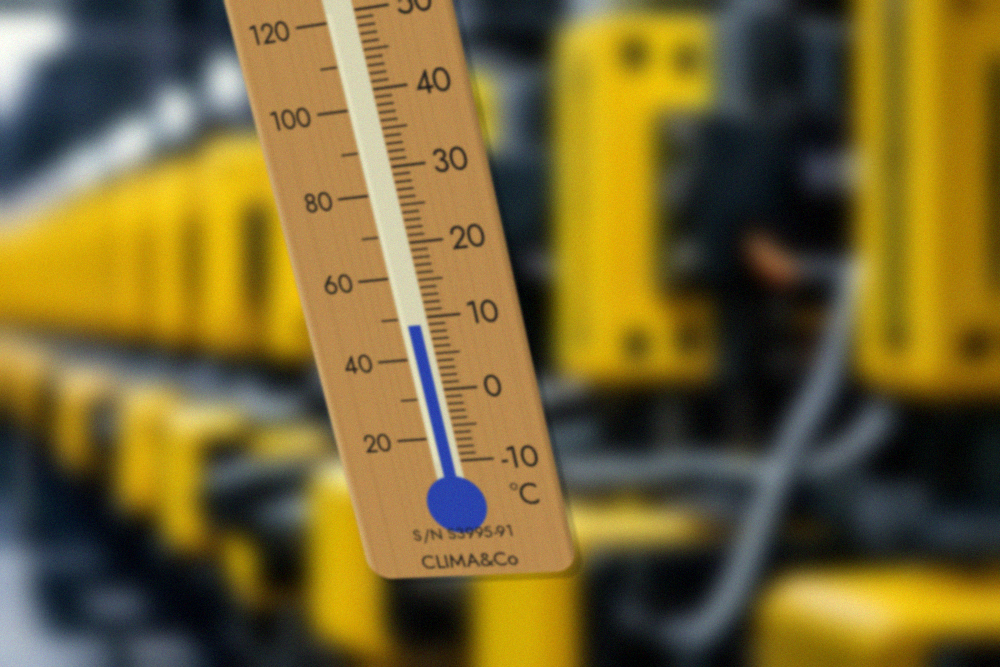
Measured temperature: 9,°C
